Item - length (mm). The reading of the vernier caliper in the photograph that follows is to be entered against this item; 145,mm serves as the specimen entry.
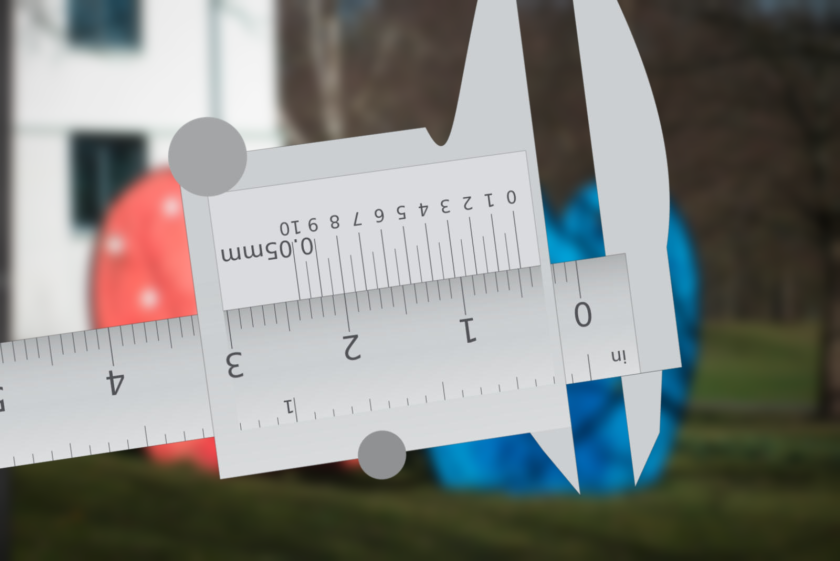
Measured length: 4.8,mm
